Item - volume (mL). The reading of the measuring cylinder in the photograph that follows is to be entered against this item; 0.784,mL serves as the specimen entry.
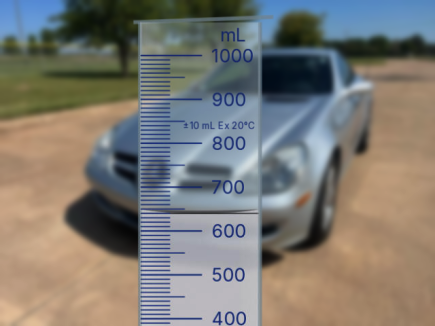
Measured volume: 640,mL
